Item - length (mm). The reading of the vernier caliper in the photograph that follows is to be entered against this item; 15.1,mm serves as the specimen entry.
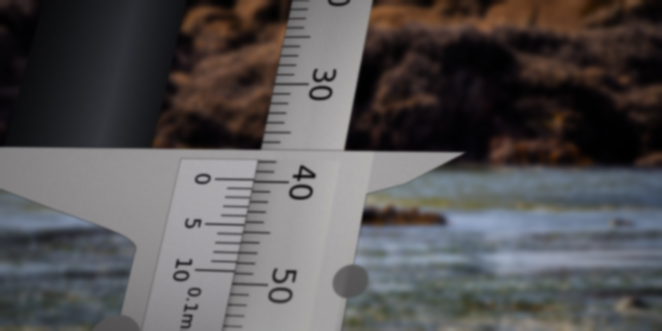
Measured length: 39.8,mm
